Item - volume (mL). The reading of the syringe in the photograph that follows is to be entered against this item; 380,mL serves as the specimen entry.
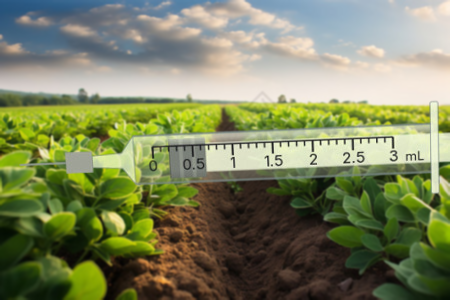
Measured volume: 0.2,mL
